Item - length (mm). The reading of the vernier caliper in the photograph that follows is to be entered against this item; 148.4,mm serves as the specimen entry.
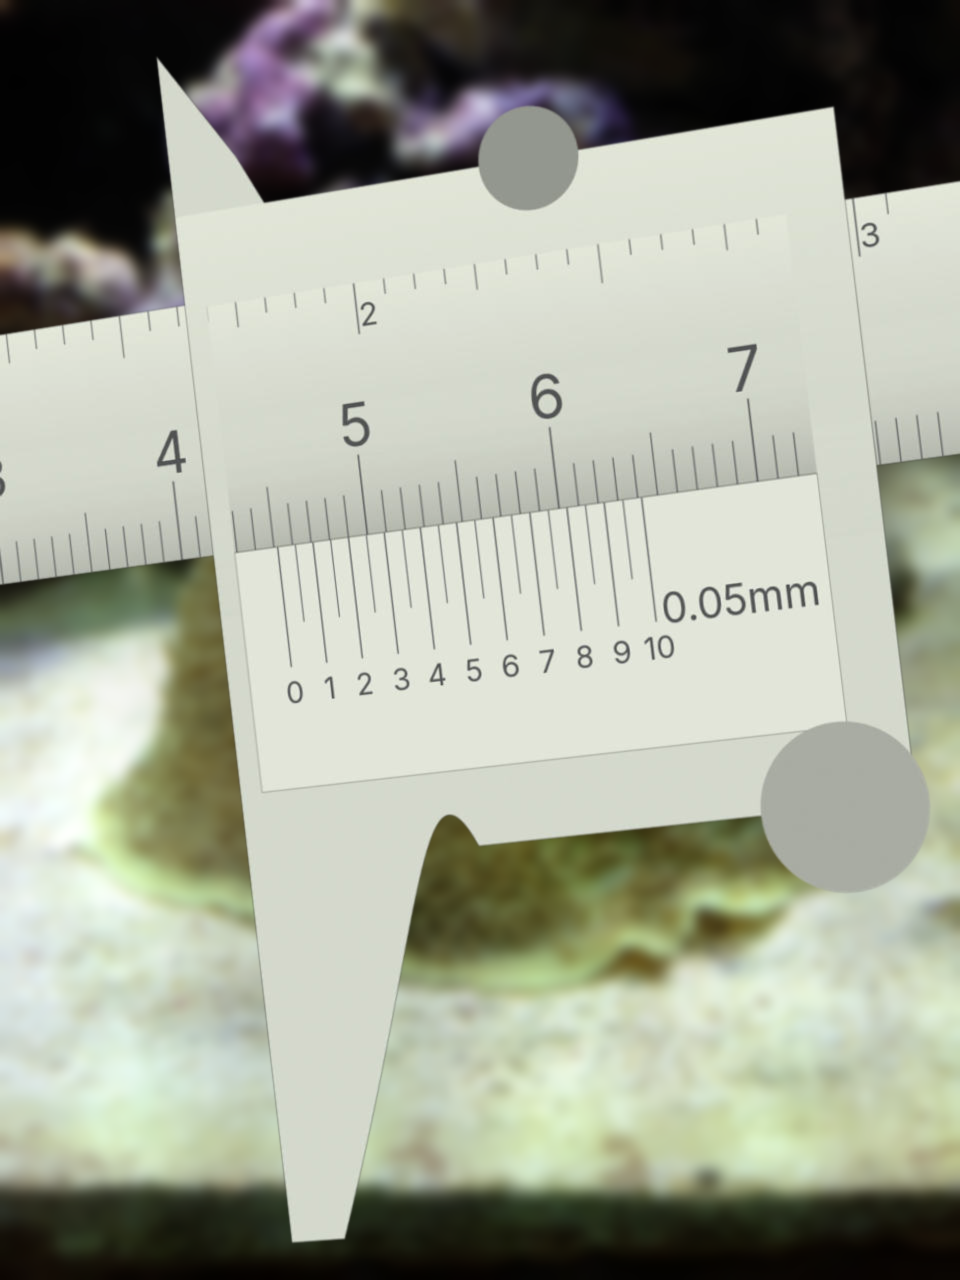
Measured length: 45.2,mm
